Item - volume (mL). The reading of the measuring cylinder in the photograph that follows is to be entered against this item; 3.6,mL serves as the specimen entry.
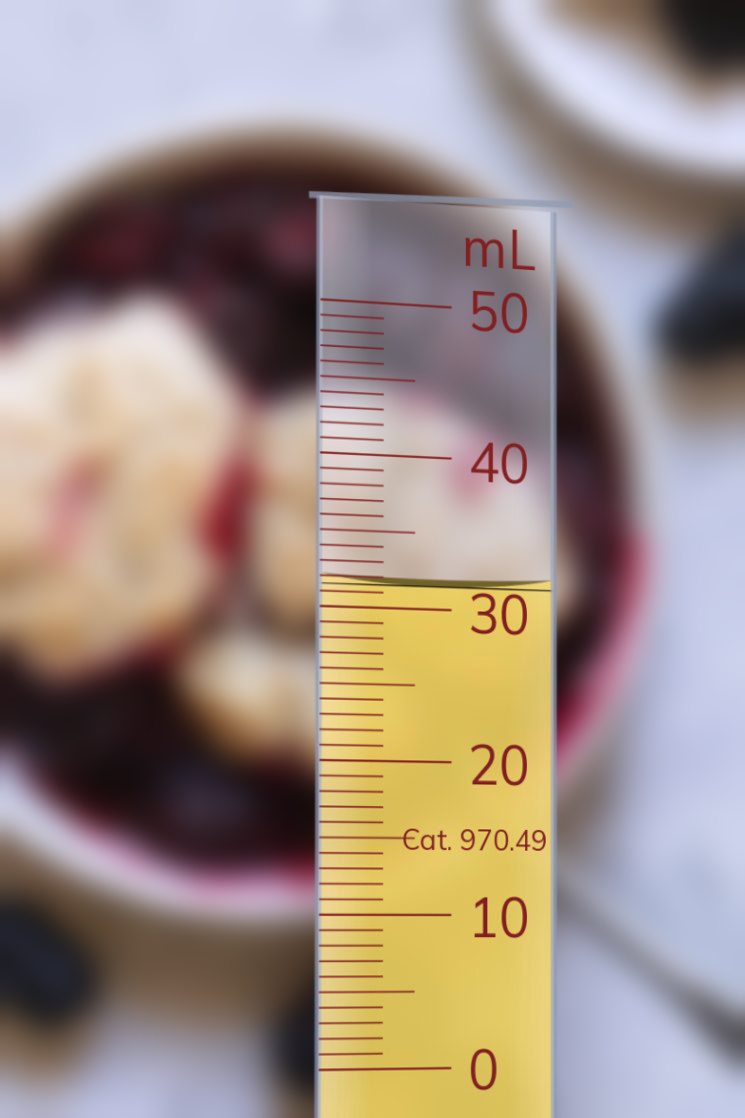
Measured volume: 31.5,mL
